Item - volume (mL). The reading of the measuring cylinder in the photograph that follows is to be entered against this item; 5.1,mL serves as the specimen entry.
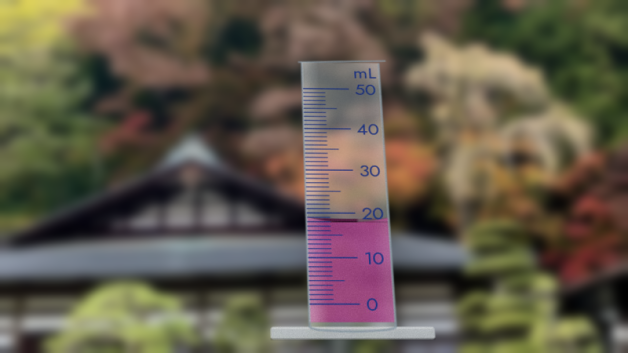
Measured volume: 18,mL
